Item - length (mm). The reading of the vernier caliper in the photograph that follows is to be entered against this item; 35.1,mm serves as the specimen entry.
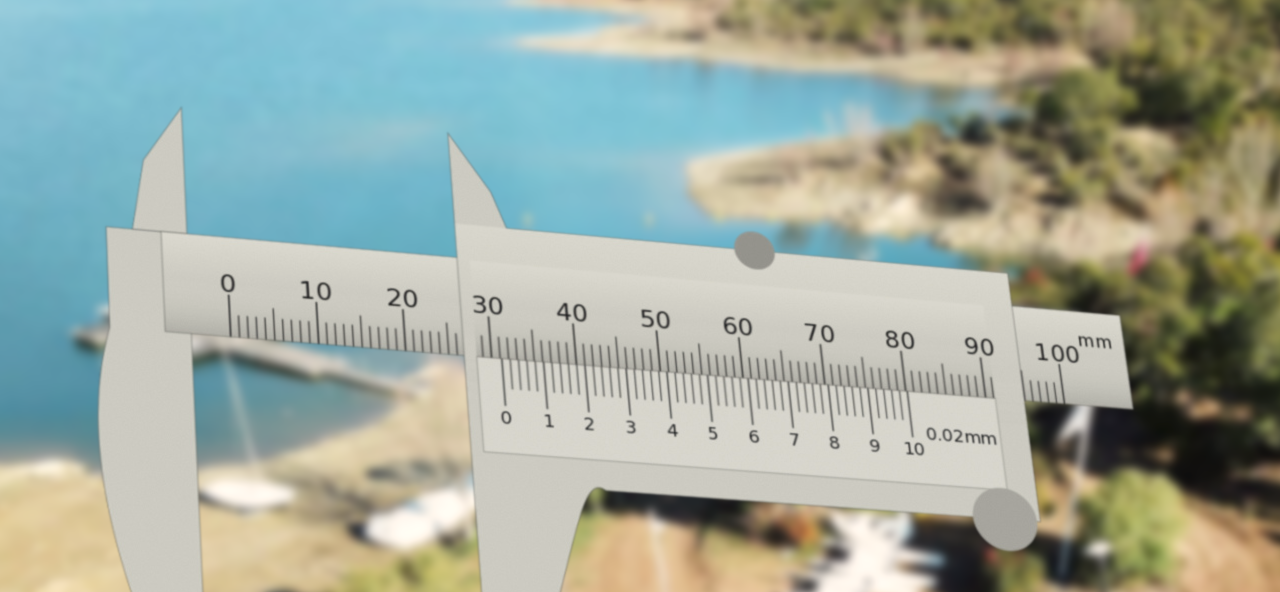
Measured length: 31.2,mm
